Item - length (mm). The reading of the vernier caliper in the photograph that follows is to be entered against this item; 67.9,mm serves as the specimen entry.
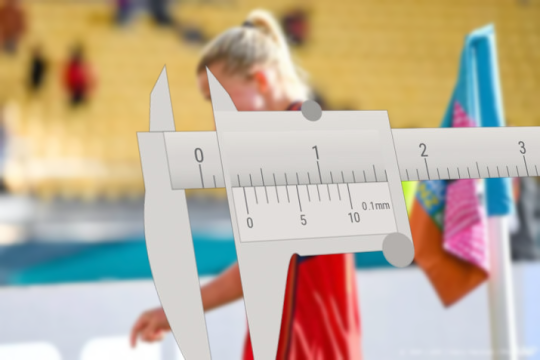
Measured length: 3.3,mm
